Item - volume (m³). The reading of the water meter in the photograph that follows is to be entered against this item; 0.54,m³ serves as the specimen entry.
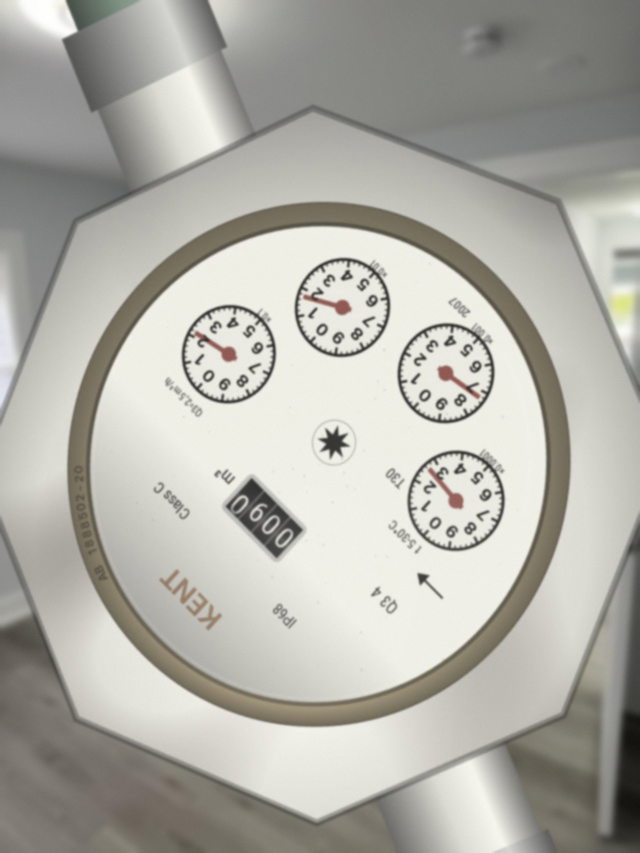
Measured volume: 90.2172,m³
